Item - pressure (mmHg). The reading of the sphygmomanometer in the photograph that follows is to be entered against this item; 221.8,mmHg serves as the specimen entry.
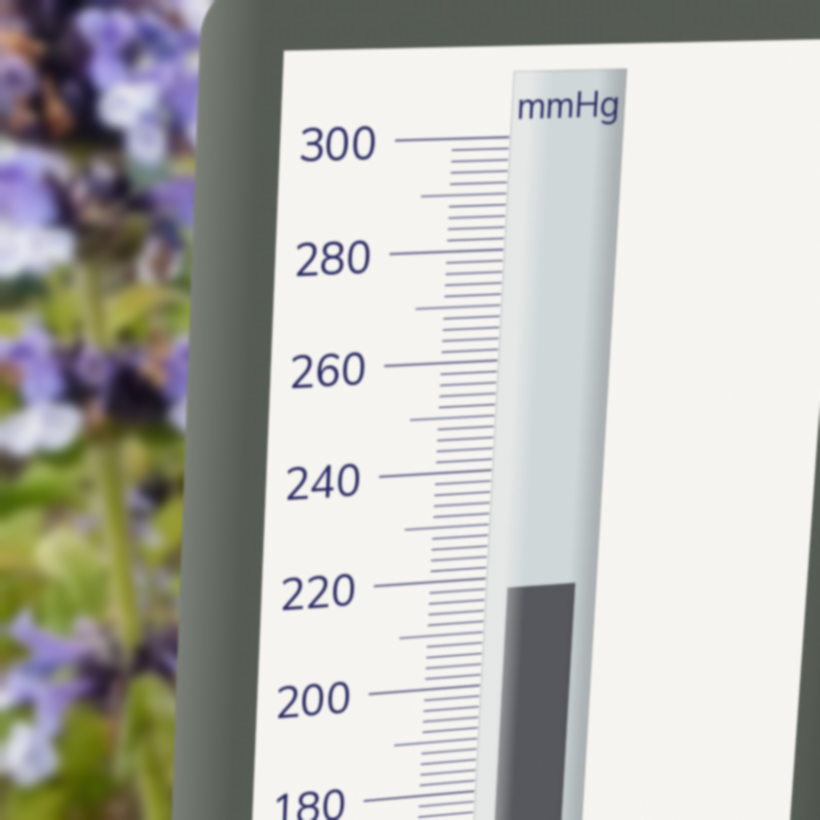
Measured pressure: 218,mmHg
